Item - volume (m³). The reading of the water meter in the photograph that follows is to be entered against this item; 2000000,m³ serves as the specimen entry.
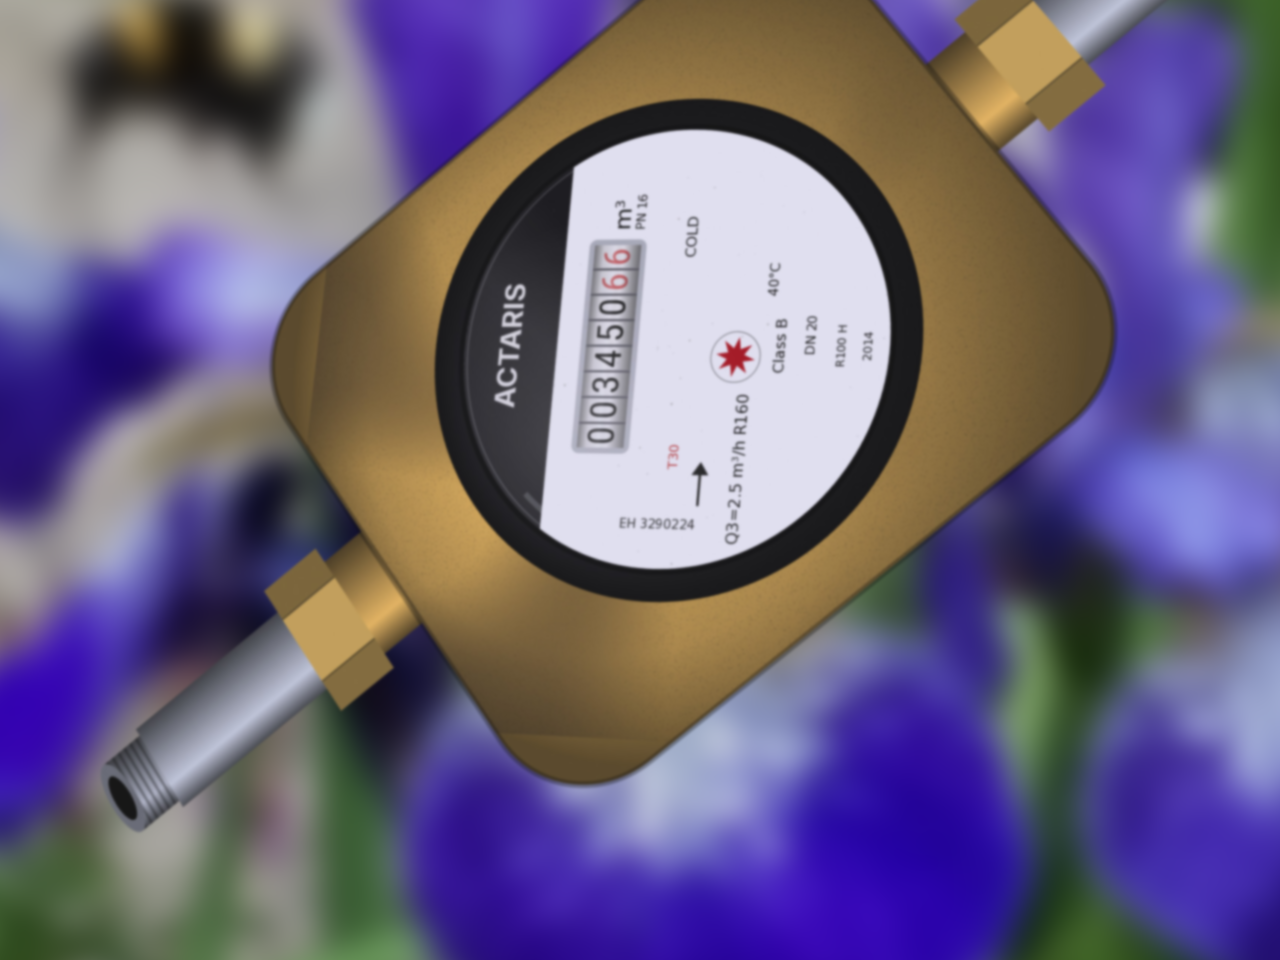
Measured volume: 3450.66,m³
